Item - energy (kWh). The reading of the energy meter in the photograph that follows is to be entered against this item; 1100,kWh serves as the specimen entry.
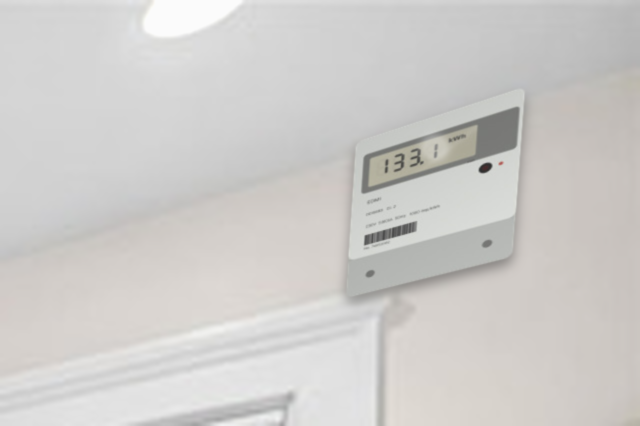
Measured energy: 133.1,kWh
